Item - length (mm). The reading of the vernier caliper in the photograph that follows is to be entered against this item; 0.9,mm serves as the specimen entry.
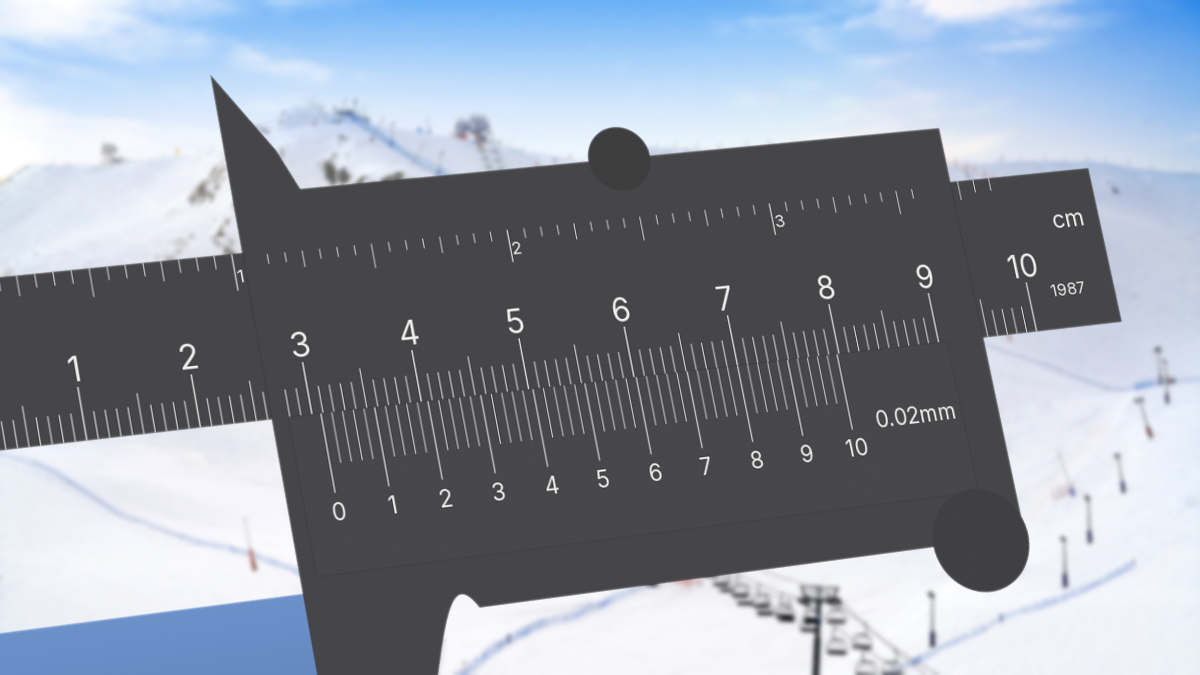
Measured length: 30.8,mm
